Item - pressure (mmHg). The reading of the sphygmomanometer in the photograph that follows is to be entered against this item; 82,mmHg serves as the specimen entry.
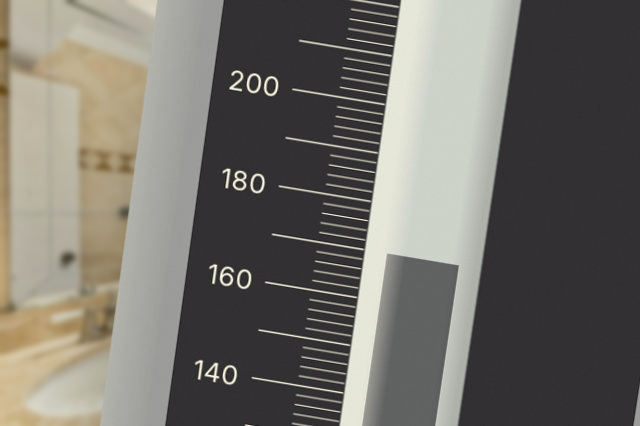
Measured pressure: 170,mmHg
